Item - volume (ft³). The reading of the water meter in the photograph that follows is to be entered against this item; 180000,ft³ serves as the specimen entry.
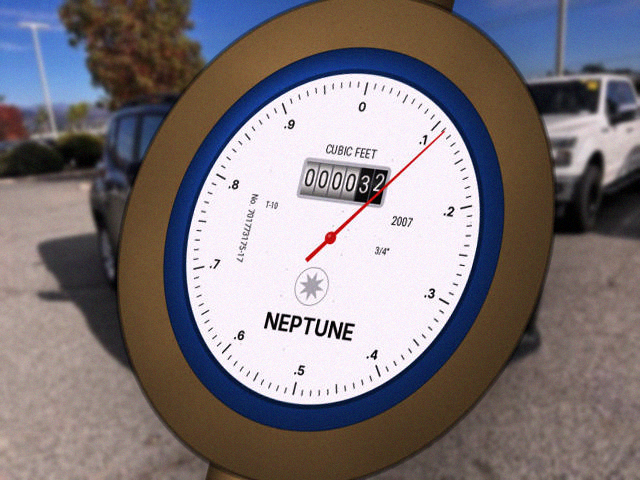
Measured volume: 32.11,ft³
